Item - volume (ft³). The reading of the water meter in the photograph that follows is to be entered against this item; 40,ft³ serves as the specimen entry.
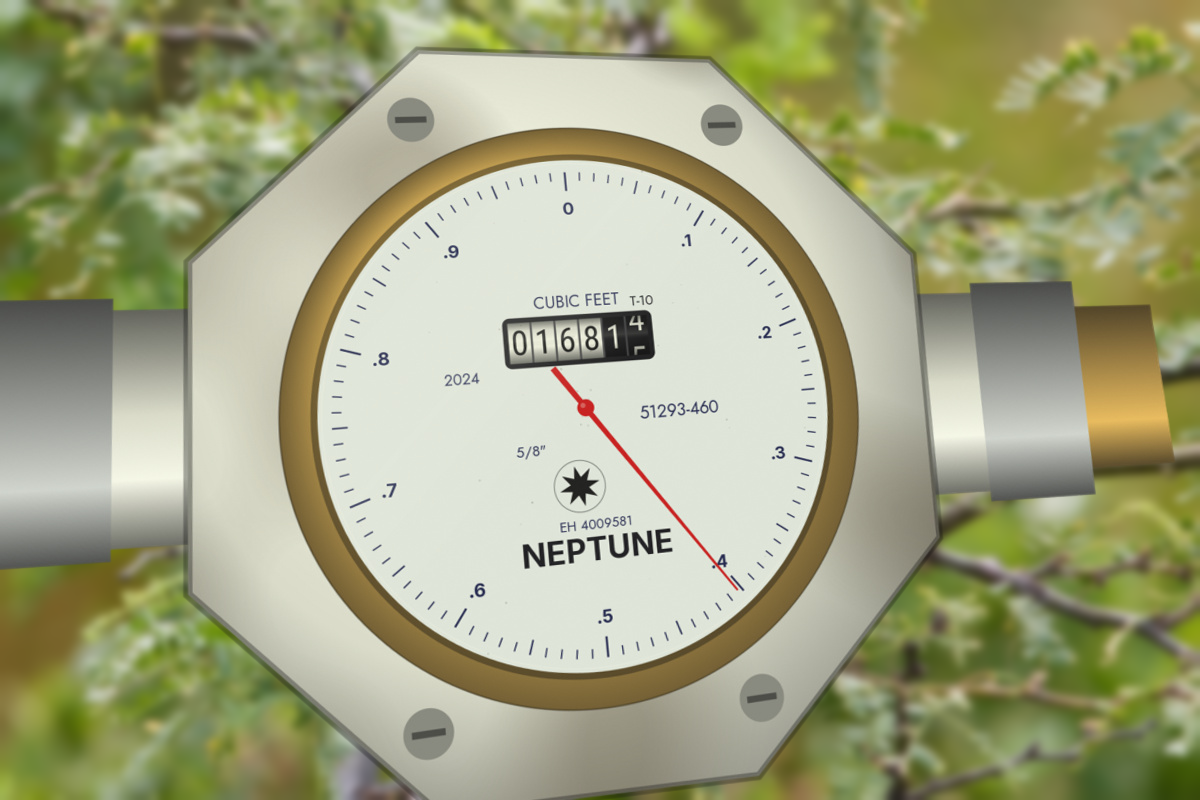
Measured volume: 16814.40,ft³
